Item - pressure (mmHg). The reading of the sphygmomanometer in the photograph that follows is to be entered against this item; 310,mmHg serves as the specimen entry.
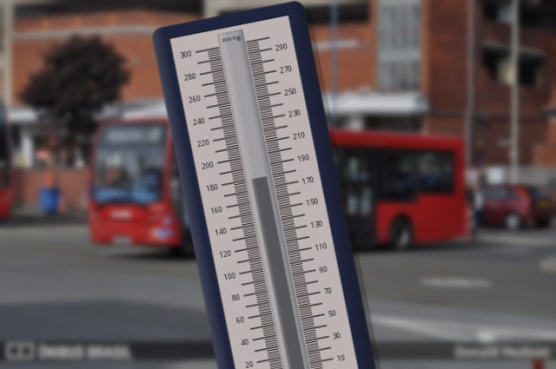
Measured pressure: 180,mmHg
